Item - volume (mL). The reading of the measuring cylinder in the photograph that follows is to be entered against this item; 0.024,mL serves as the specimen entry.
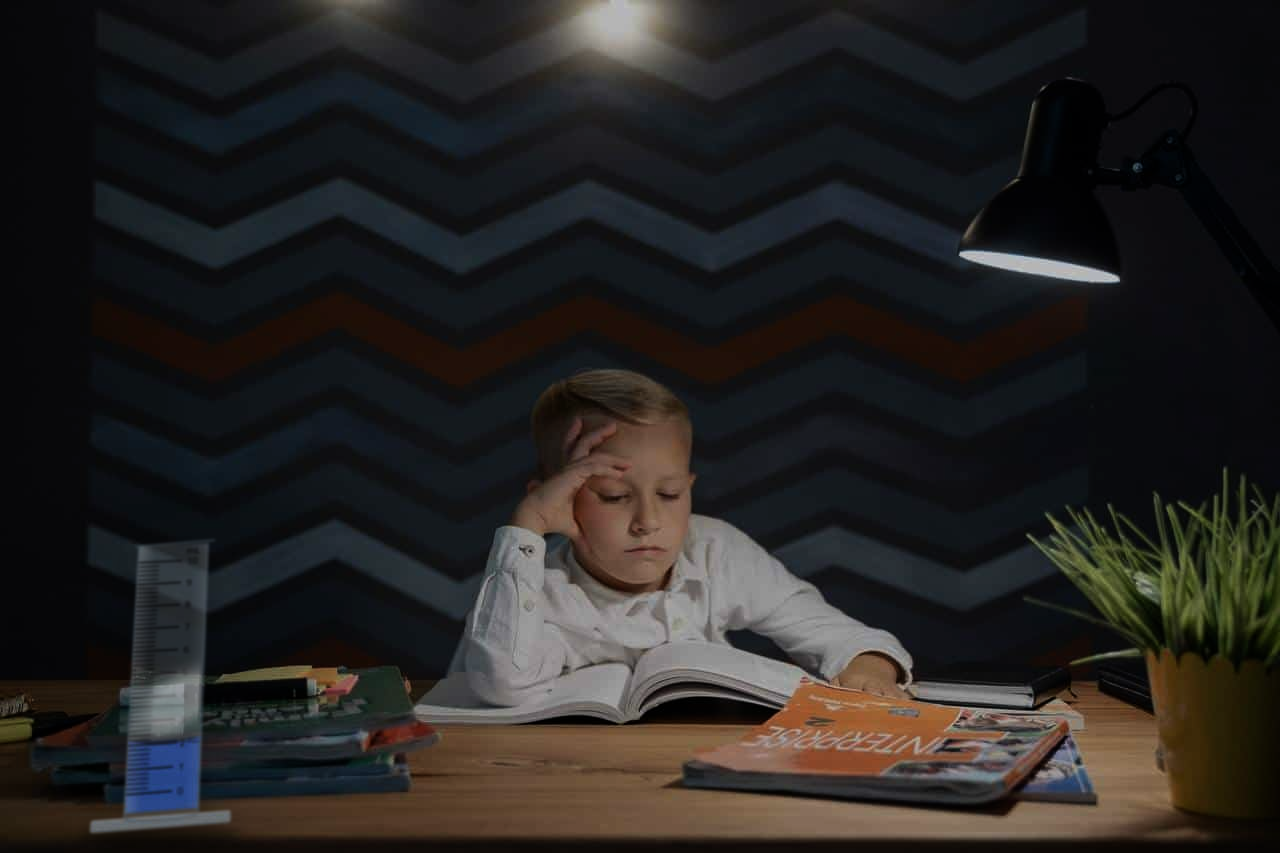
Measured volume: 2,mL
